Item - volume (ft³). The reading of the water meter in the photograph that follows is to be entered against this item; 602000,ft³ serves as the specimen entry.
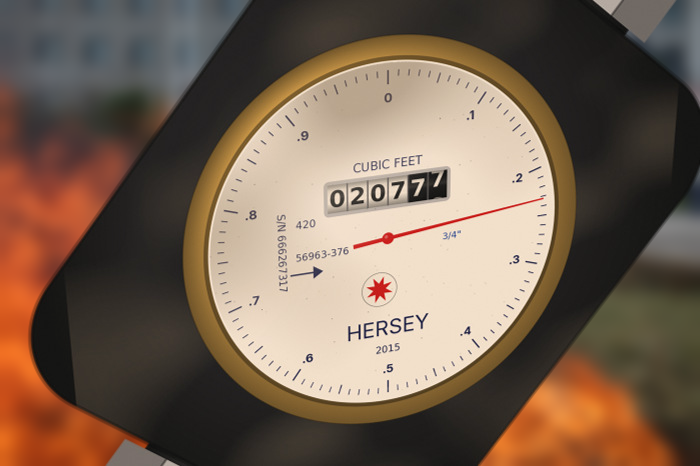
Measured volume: 20777.23,ft³
